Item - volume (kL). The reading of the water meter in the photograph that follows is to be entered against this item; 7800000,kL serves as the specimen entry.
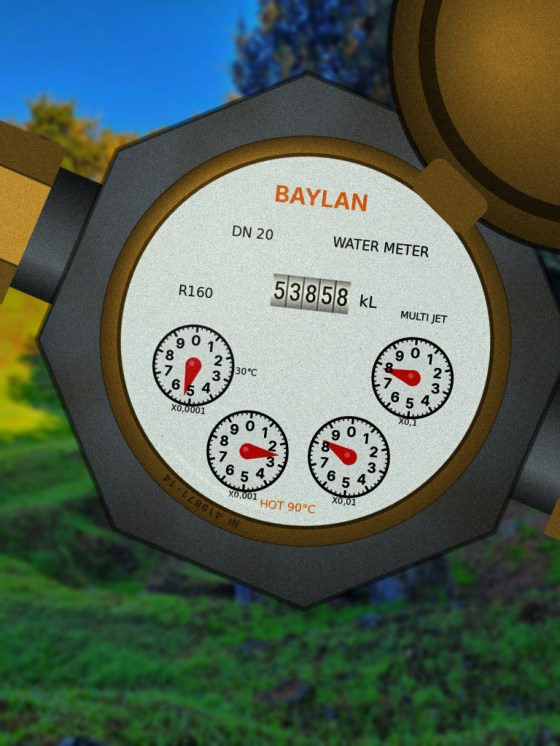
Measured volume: 53858.7825,kL
